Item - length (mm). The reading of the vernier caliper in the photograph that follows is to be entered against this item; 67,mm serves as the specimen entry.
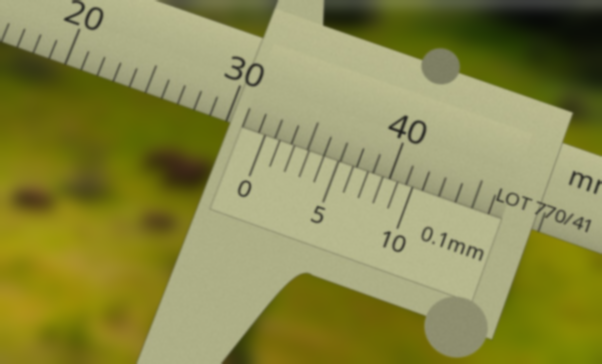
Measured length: 32.4,mm
